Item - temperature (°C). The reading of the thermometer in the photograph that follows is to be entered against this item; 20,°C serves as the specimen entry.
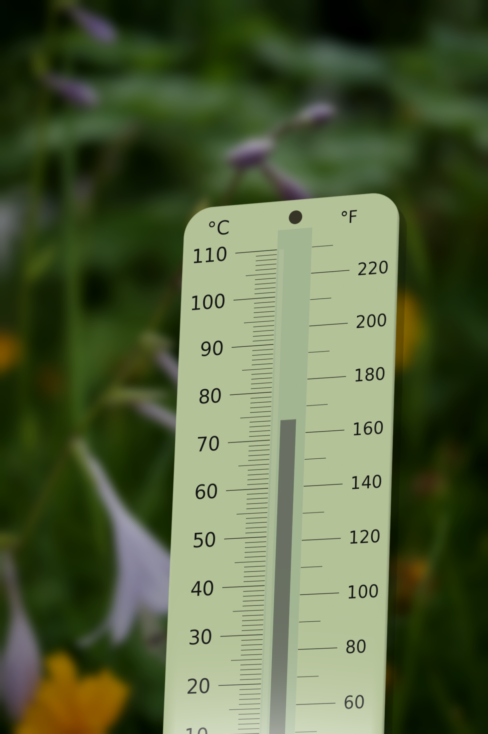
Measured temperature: 74,°C
